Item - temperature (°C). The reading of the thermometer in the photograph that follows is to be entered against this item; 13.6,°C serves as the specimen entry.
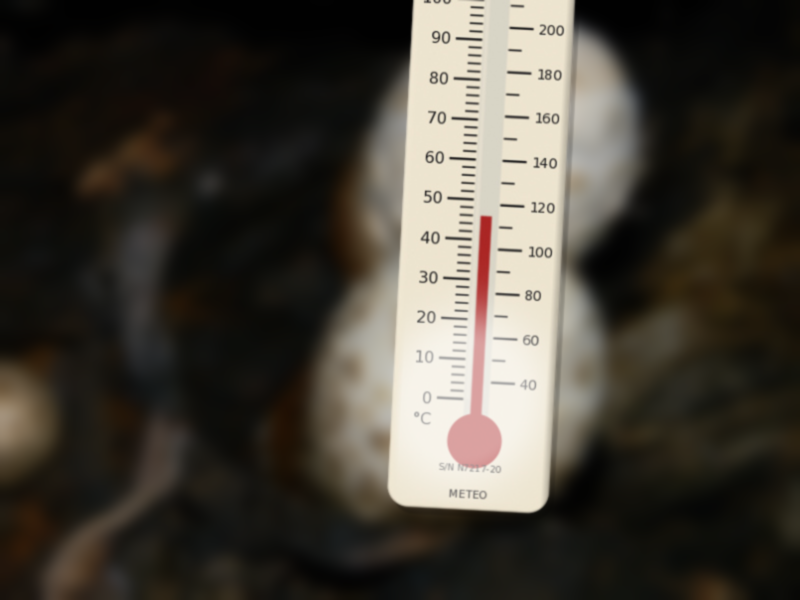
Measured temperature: 46,°C
